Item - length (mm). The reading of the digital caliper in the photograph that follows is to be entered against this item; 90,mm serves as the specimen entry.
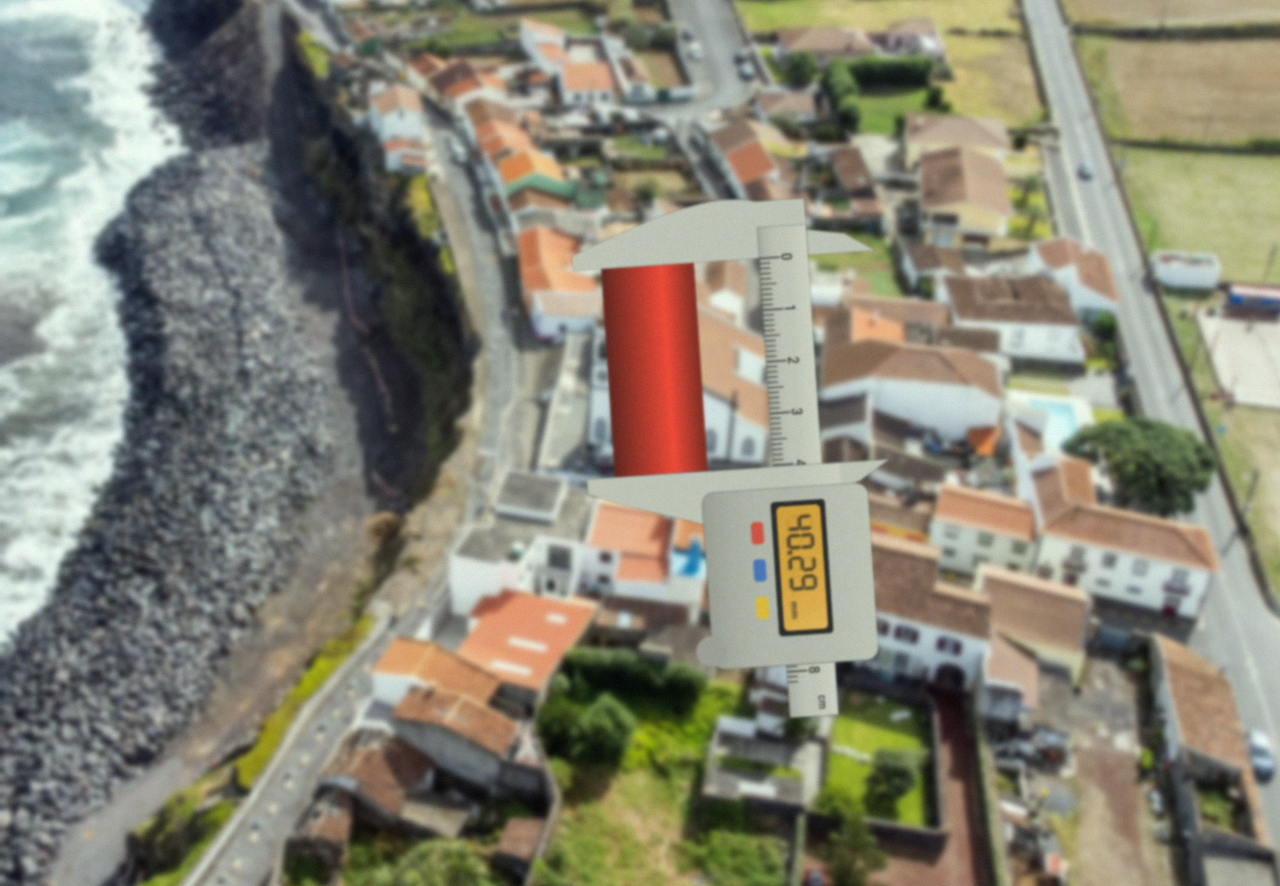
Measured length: 40.29,mm
